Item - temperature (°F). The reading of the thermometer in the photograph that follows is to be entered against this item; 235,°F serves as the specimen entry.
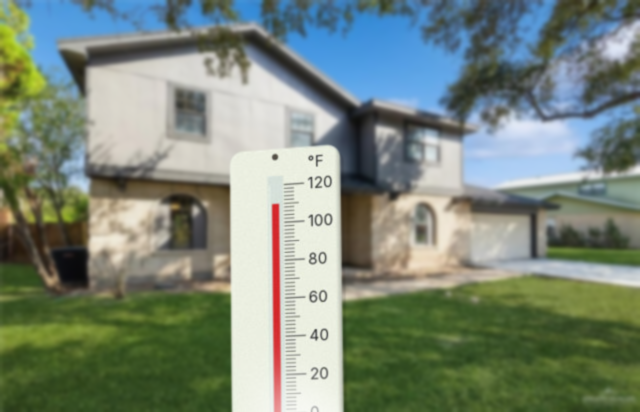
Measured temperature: 110,°F
